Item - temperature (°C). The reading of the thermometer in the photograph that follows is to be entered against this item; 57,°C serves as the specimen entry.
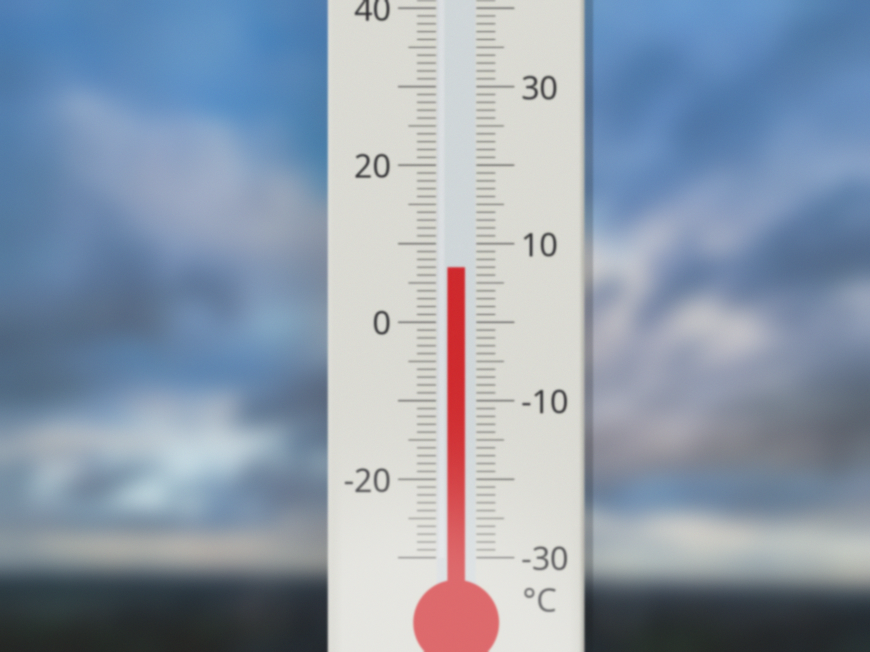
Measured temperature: 7,°C
